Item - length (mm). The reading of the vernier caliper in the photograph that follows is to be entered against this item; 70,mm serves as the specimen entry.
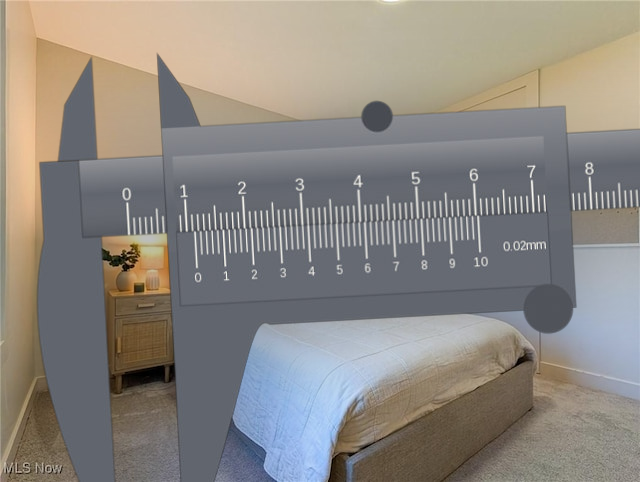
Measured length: 11.4,mm
